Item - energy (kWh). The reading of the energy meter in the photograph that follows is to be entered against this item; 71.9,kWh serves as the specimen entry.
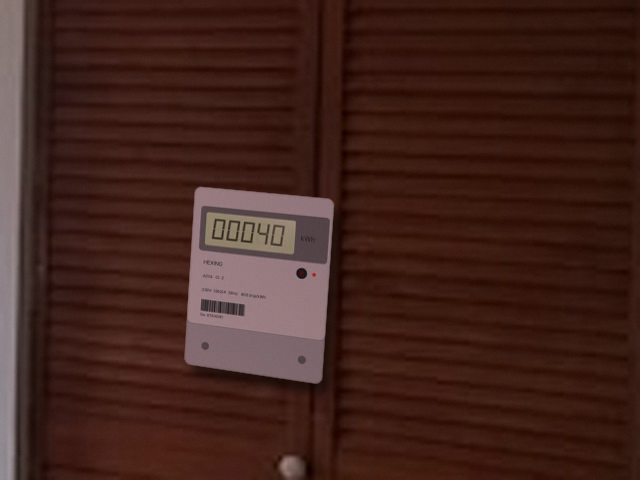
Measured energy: 40,kWh
